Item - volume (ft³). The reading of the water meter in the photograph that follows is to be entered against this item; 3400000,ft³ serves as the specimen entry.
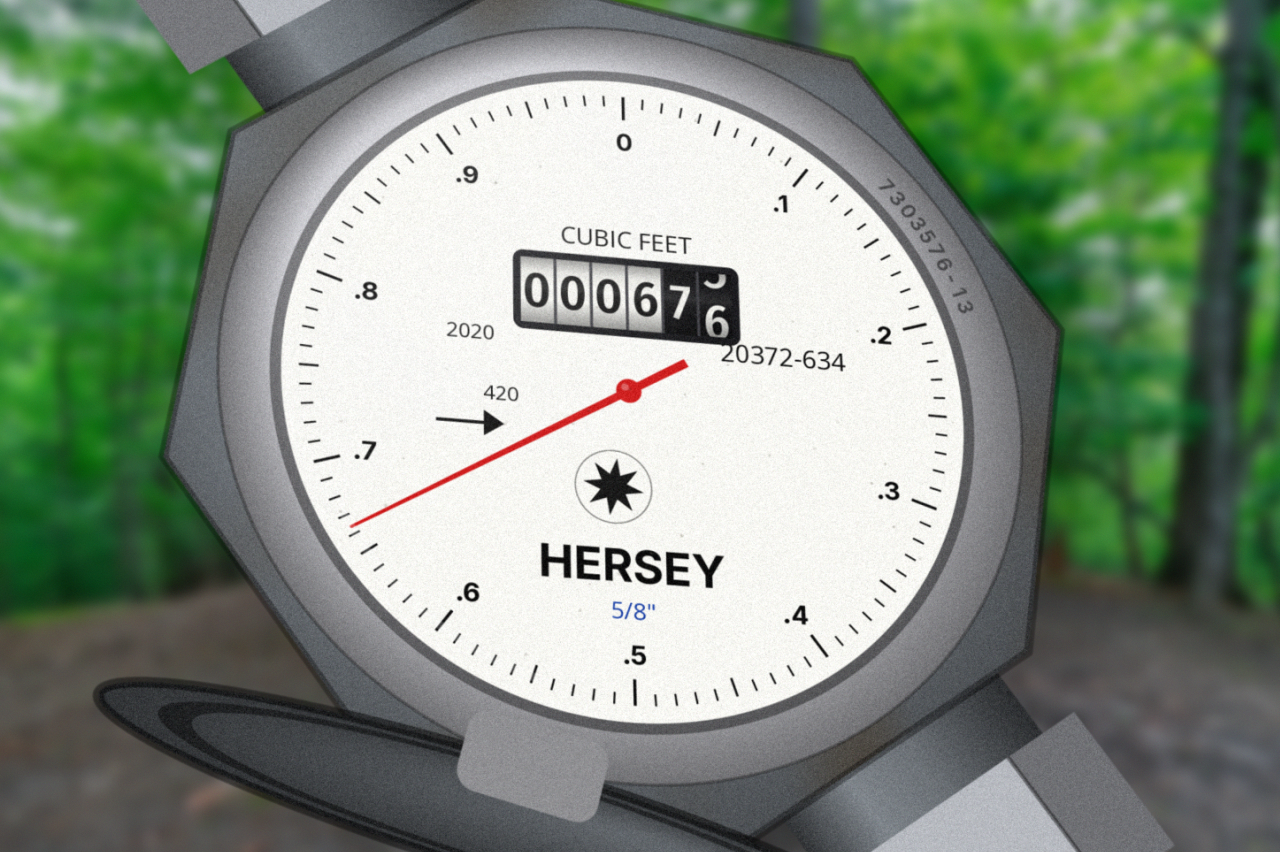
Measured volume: 675.66,ft³
